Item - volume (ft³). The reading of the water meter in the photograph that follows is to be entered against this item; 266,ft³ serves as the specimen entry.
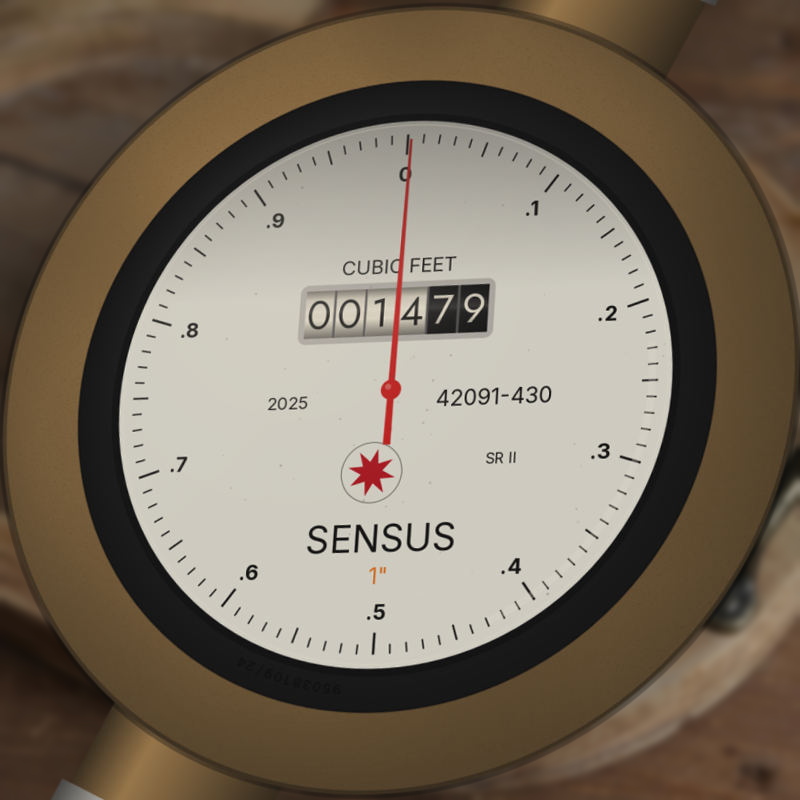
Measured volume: 1479.00,ft³
